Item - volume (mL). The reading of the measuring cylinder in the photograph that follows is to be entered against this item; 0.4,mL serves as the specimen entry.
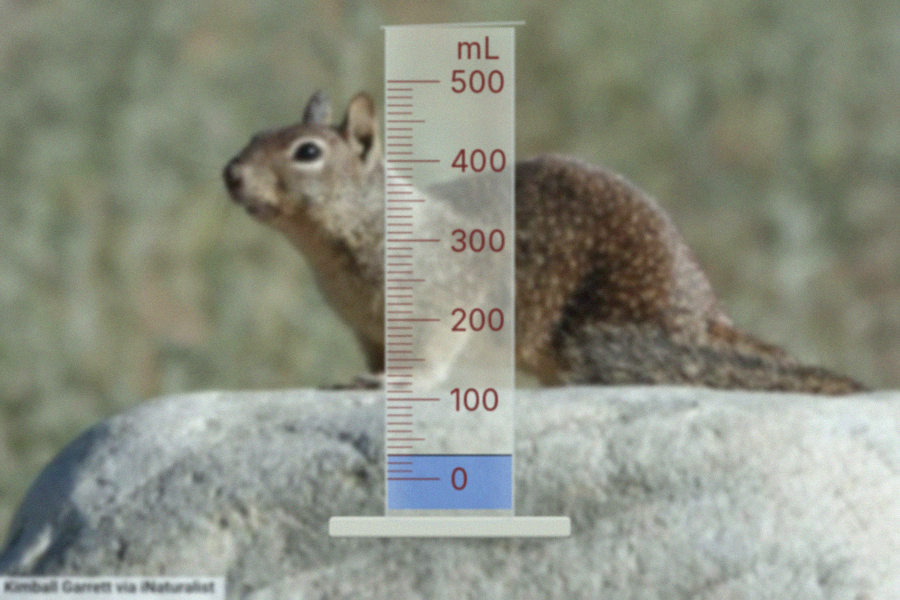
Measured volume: 30,mL
